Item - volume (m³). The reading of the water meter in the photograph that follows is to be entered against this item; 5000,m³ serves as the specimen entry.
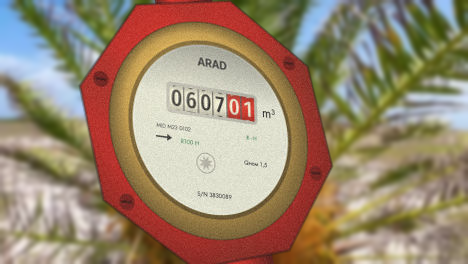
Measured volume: 607.01,m³
